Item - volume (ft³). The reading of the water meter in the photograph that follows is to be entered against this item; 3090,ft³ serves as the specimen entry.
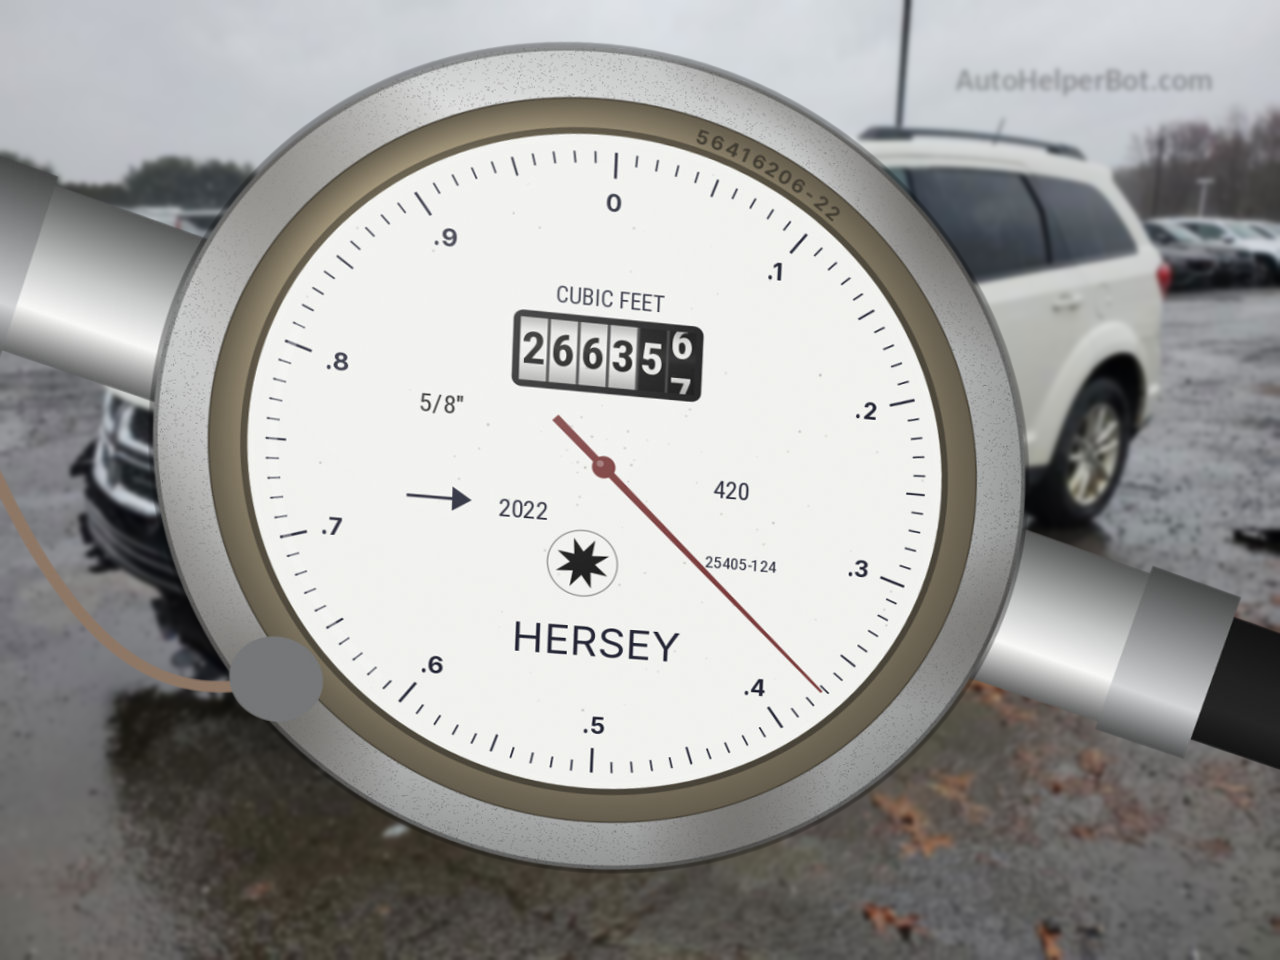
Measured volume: 266356.37,ft³
